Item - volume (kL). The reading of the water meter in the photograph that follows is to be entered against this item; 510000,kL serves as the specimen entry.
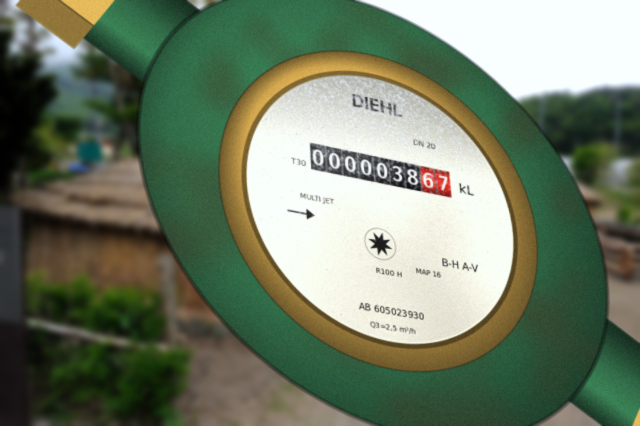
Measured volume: 38.67,kL
